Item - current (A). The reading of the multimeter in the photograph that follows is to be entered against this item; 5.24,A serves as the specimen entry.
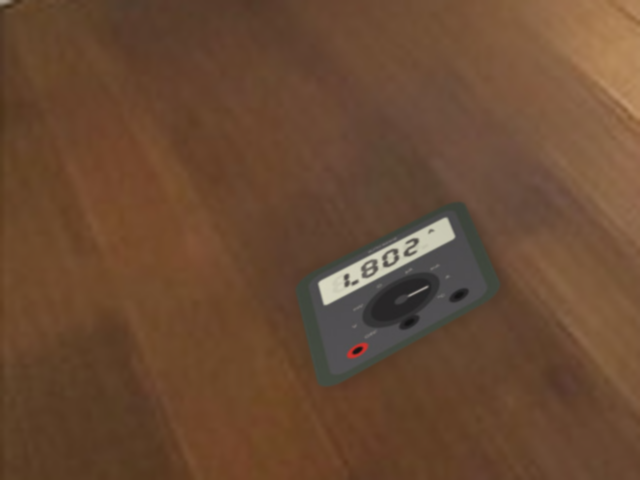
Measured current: 1.802,A
